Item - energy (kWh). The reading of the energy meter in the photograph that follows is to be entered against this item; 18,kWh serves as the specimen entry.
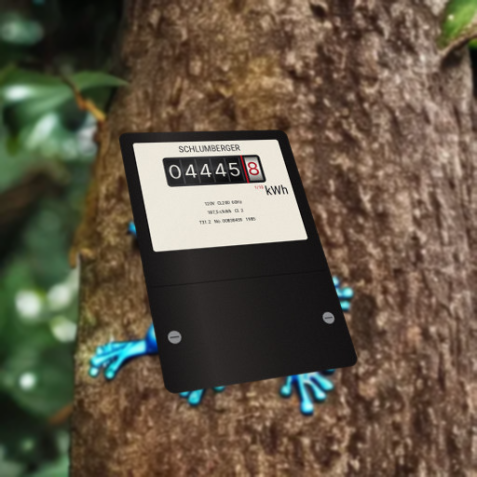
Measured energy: 4445.8,kWh
